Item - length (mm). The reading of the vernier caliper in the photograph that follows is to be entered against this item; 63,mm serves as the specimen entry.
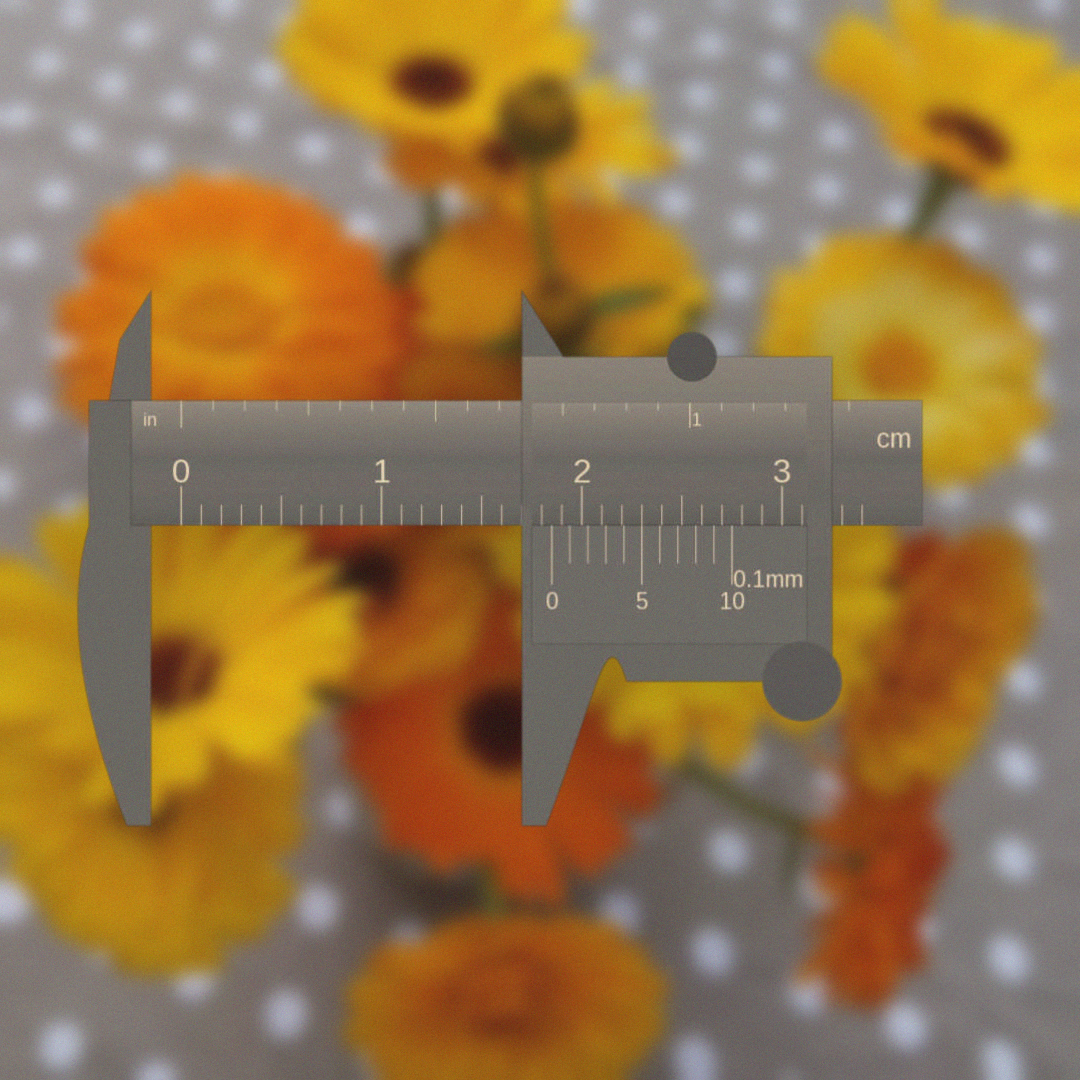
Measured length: 18.5,mm
